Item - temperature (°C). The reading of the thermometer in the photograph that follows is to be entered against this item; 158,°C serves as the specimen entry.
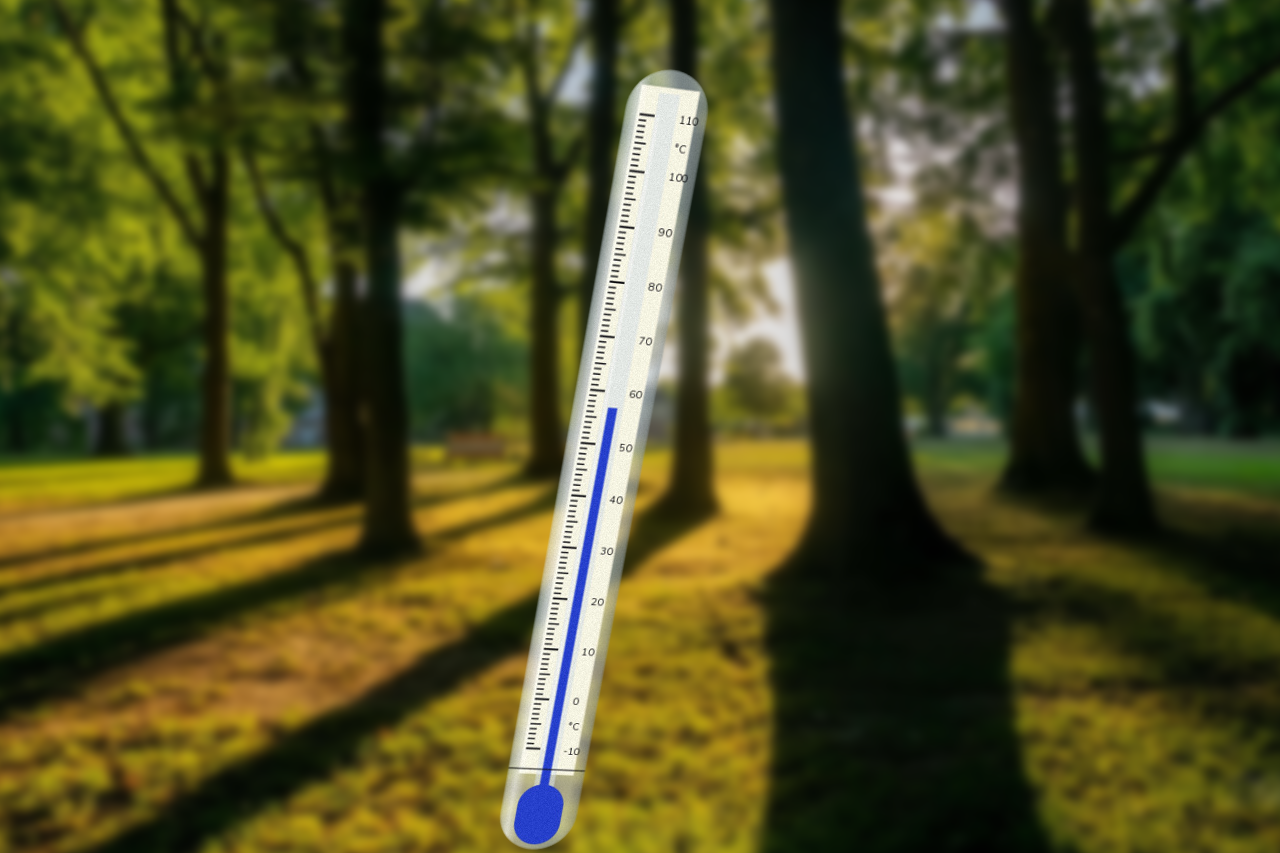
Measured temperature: 57,°C
